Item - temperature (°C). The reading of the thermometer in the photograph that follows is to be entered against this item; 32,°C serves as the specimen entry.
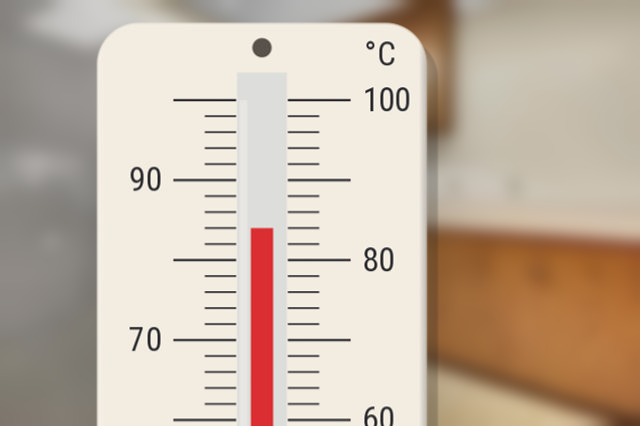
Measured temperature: 84,°C
